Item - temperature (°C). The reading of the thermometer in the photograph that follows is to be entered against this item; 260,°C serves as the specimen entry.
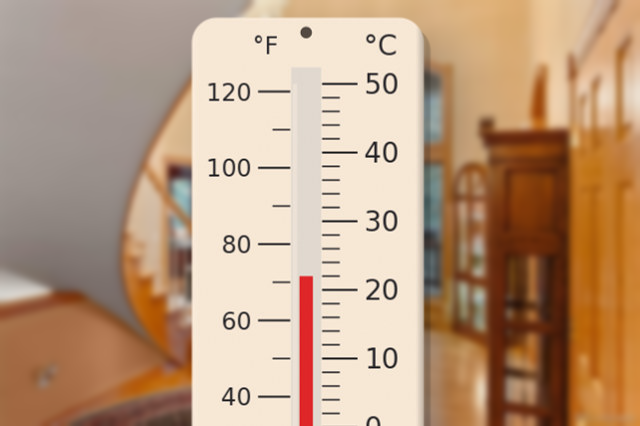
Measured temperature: 22,°C
